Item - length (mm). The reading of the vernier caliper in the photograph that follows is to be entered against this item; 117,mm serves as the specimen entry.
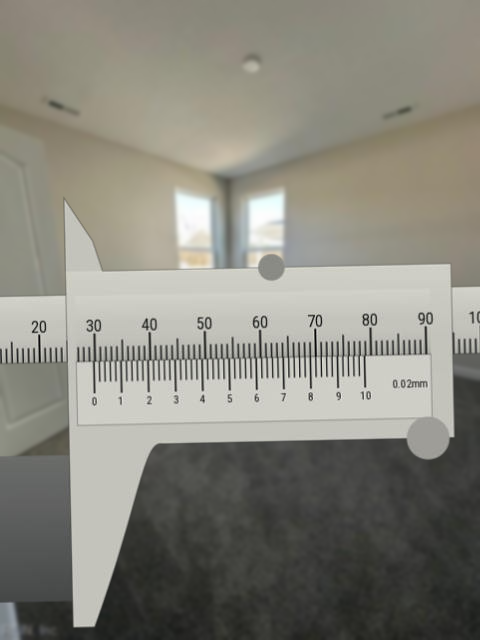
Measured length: 29.8,mm
